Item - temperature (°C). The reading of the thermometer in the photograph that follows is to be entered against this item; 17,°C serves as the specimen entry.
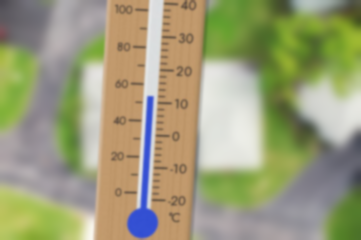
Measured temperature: 12,°C
